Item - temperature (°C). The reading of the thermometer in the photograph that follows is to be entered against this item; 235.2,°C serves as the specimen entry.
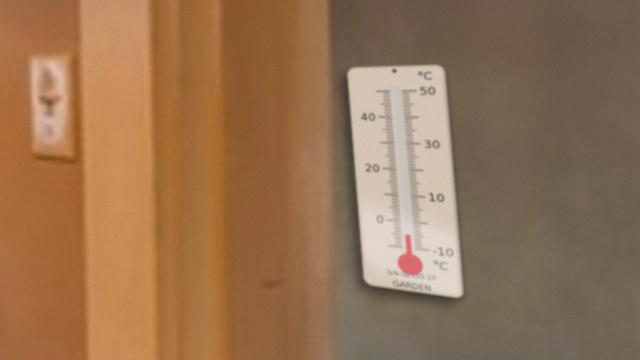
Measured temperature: -5,°C
